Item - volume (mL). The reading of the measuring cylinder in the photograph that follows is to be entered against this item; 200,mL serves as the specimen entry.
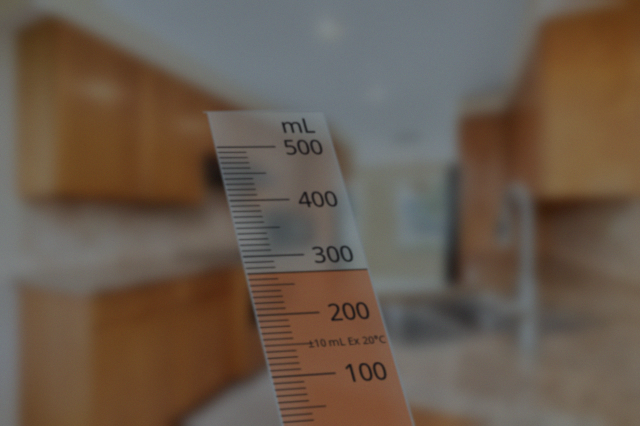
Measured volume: 270,mL
